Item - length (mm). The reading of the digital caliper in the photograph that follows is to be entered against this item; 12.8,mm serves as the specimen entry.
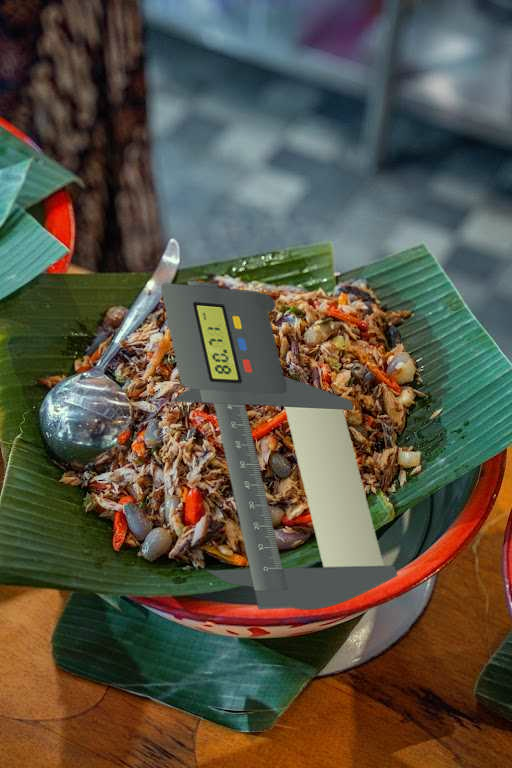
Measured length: 80.71,mm
